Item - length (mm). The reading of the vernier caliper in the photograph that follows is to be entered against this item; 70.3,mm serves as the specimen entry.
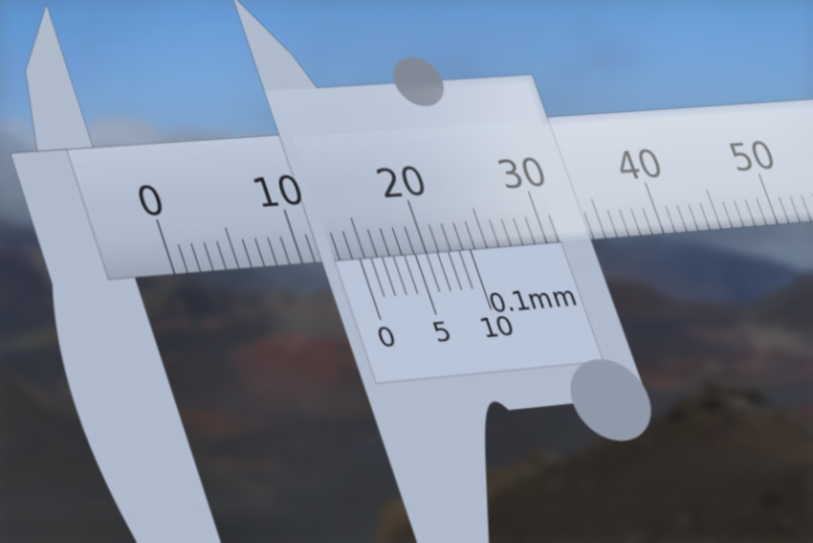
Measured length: 14.6,mm
